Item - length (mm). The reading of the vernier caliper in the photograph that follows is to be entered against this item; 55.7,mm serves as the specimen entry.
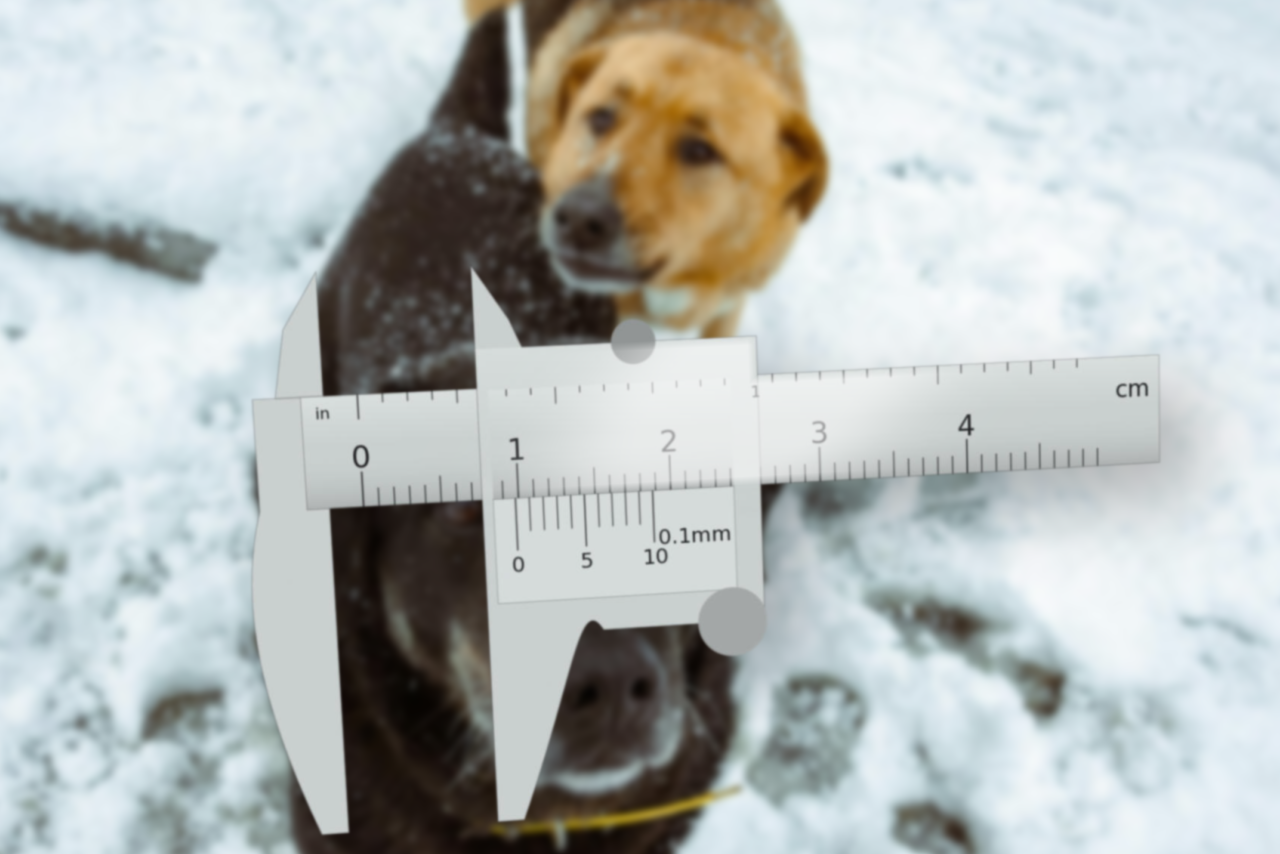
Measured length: 9.8,mm
